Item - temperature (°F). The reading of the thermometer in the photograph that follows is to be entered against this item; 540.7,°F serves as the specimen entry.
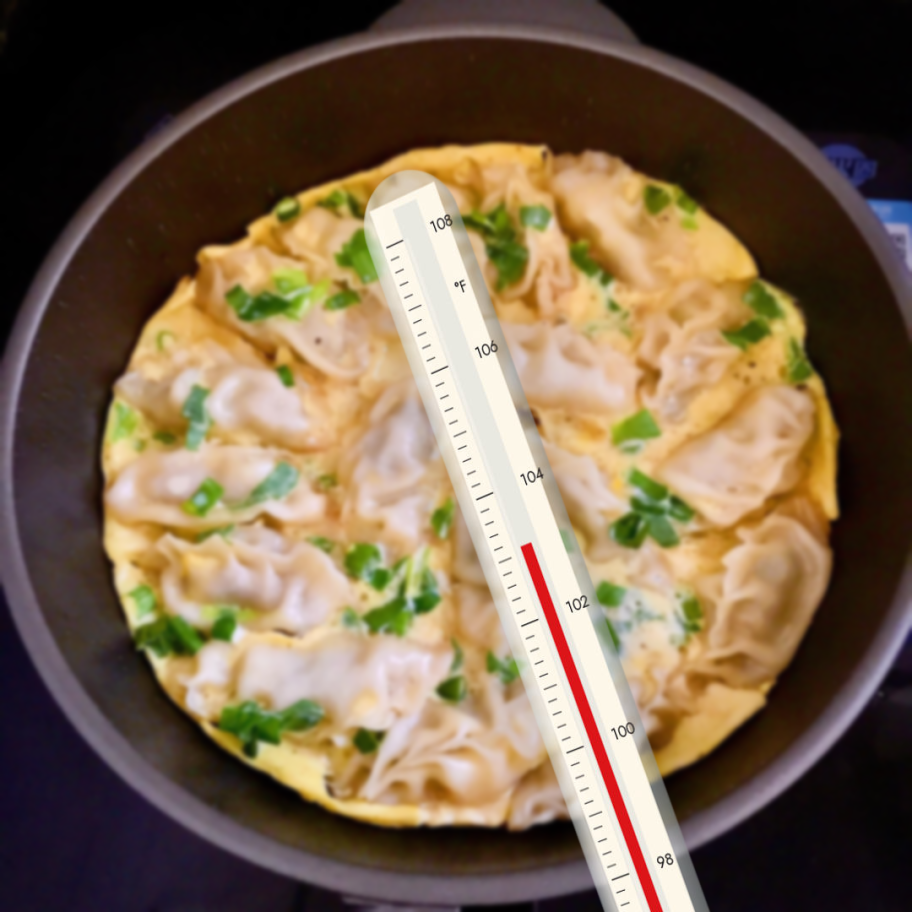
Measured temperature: 103.1,°F
